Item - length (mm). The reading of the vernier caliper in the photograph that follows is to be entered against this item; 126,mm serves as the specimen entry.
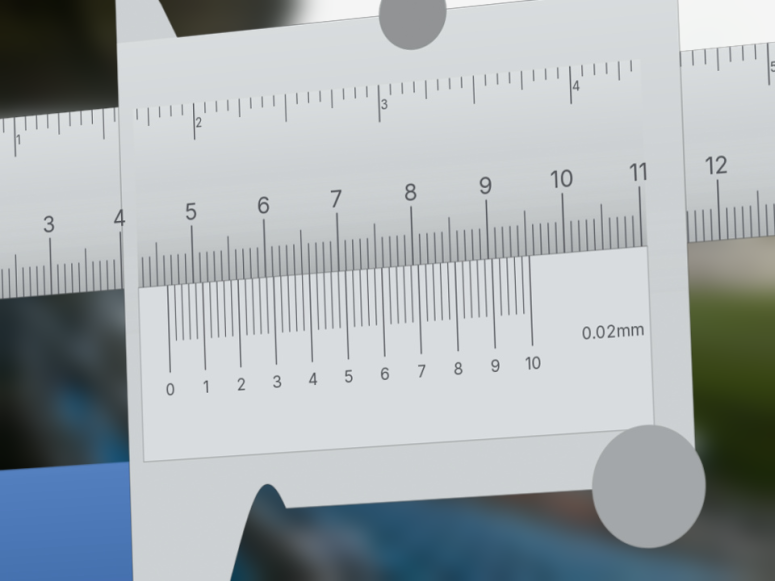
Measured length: 46.4,mm
